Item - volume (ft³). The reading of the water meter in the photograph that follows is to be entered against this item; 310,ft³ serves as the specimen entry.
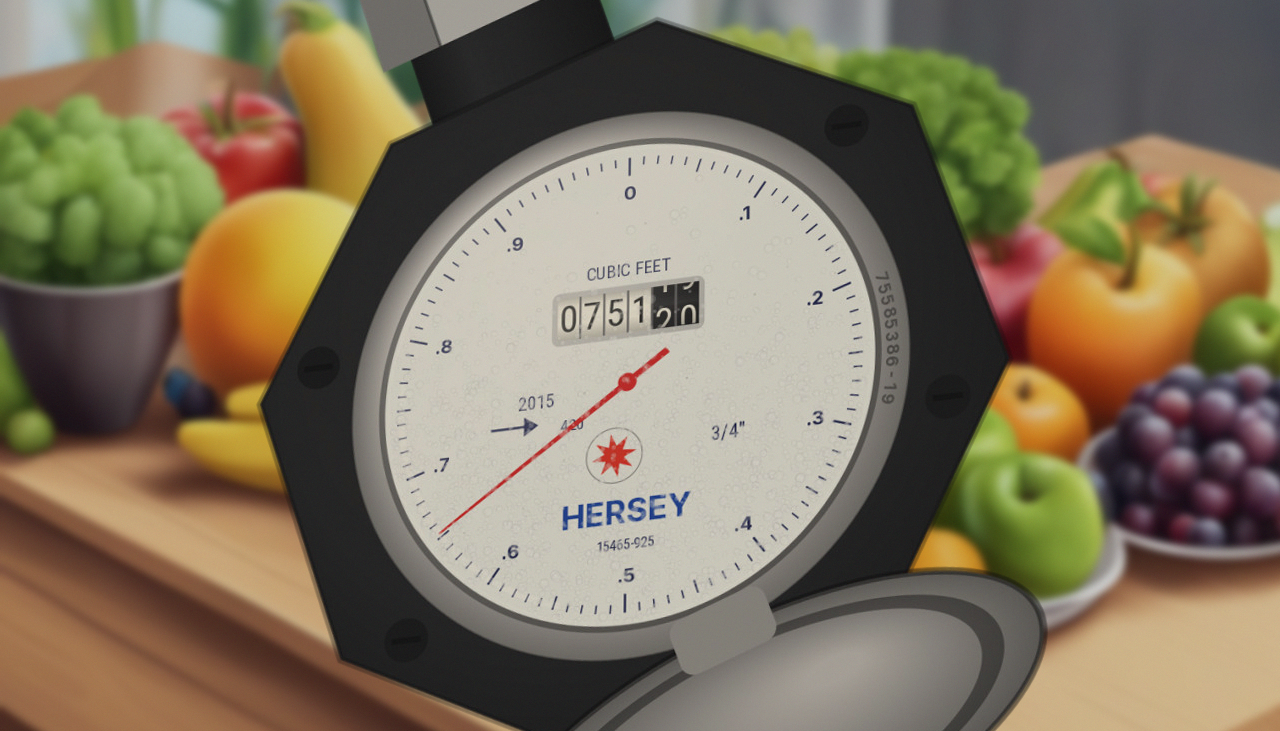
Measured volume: 75119.65,ft³
